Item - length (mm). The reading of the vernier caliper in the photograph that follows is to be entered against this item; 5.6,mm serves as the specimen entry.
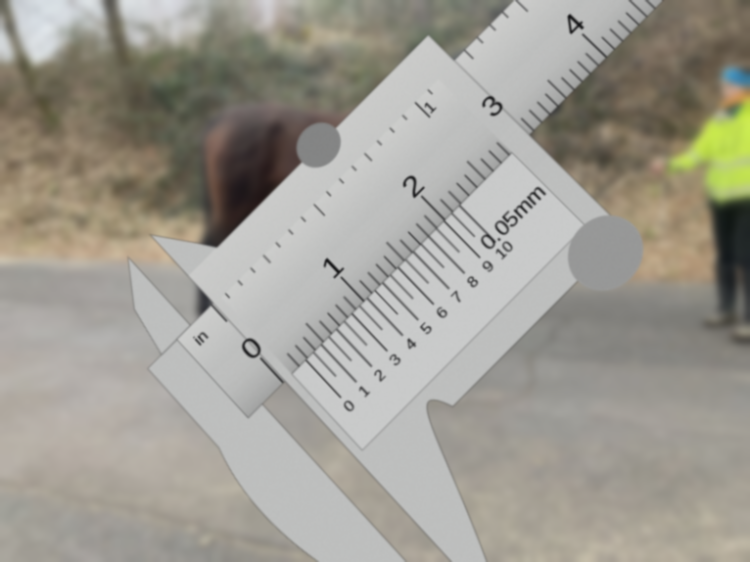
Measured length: 2.8,mm
